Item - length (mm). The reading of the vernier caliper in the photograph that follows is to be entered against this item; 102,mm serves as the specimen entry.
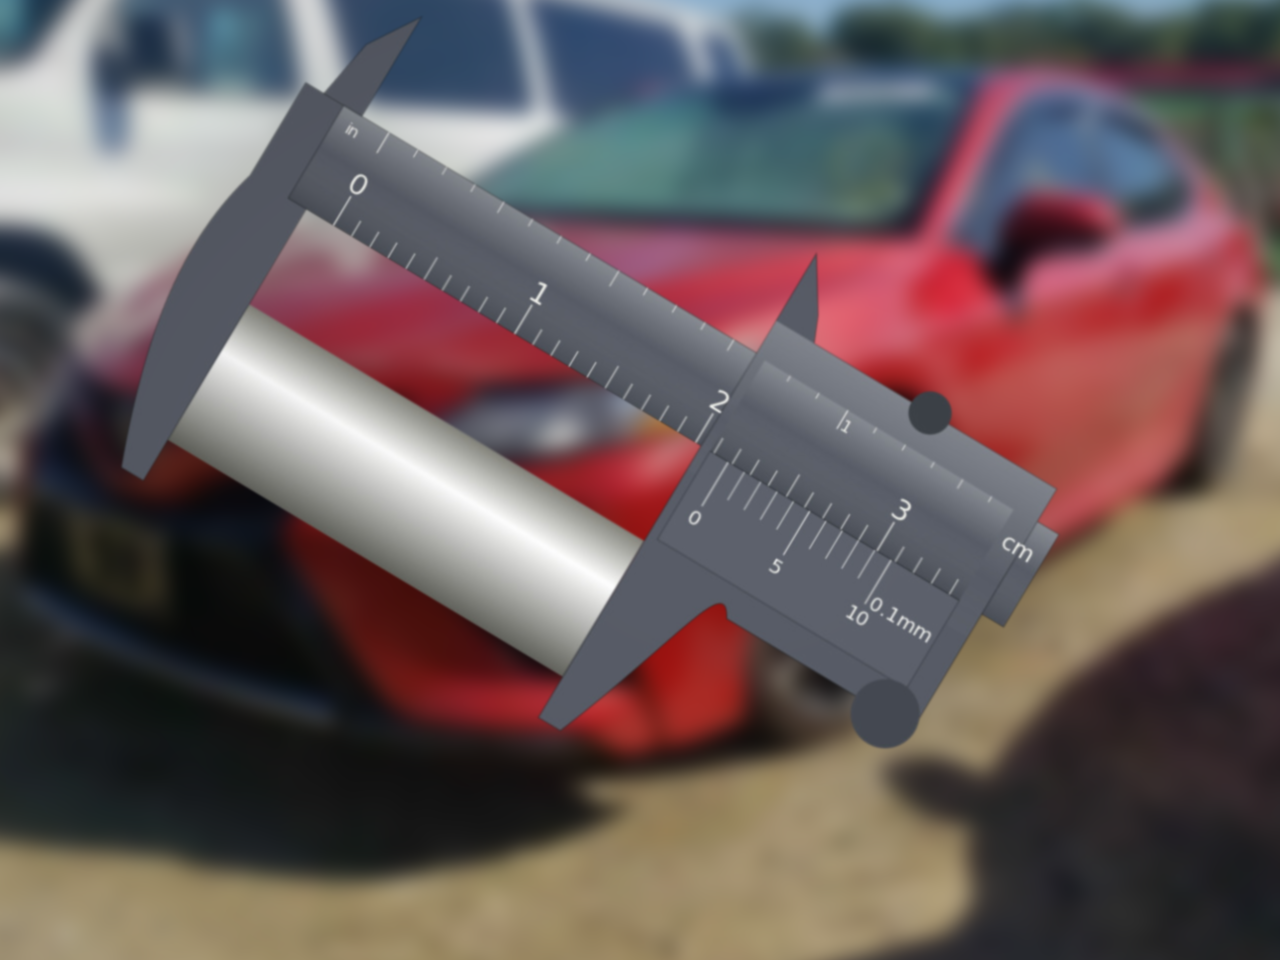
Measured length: 21.8,mm
